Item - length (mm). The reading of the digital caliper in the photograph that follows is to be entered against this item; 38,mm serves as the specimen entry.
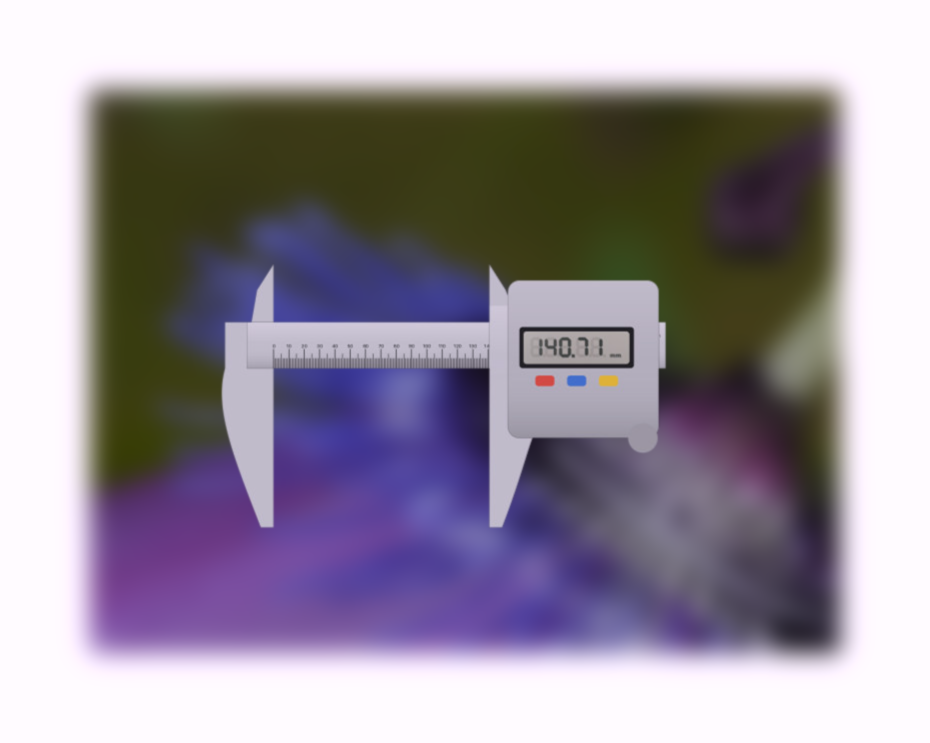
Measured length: 140.71,mm
